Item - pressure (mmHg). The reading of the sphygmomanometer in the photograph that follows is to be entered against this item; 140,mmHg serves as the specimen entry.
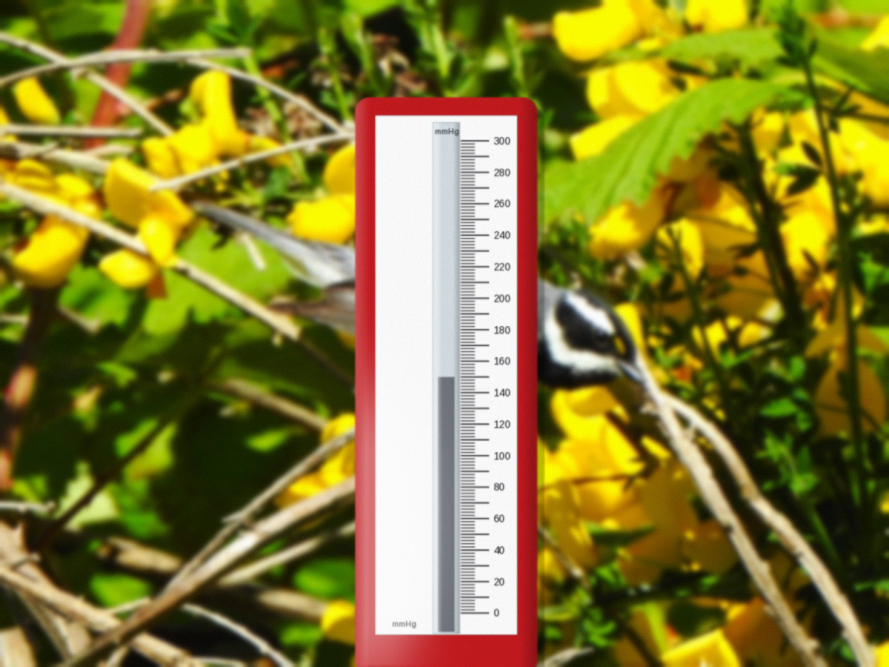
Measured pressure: 150,mmHg
